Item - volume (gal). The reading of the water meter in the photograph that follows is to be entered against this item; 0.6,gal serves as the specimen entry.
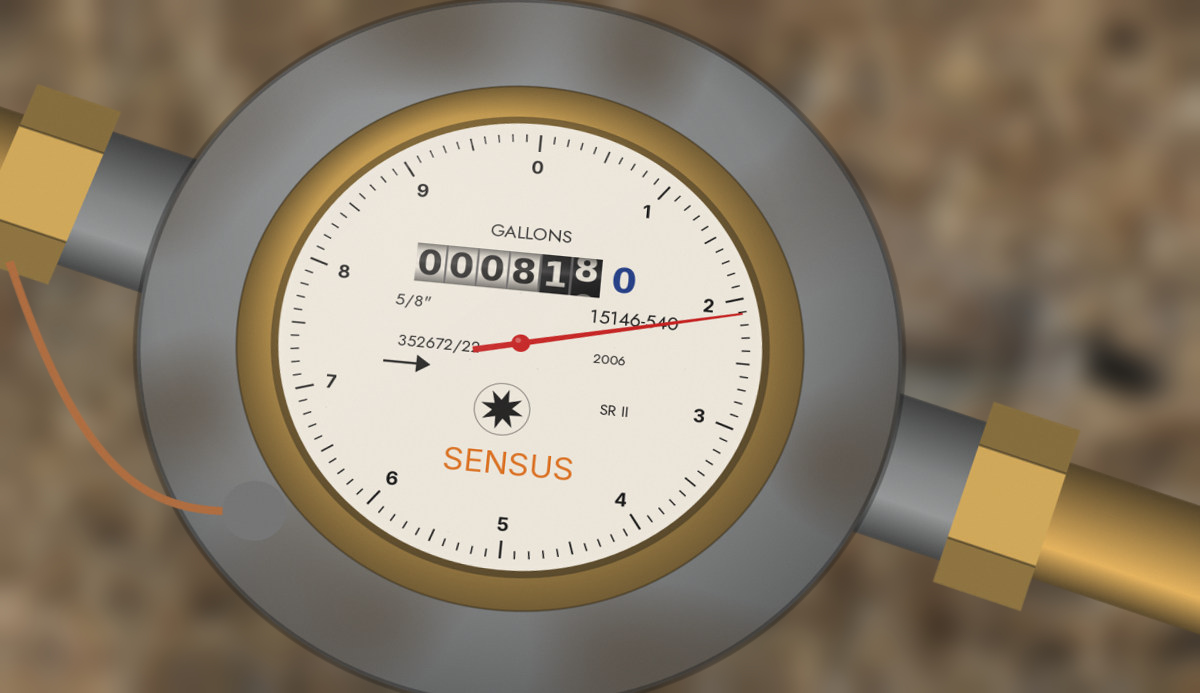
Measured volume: 8182.1,gal
